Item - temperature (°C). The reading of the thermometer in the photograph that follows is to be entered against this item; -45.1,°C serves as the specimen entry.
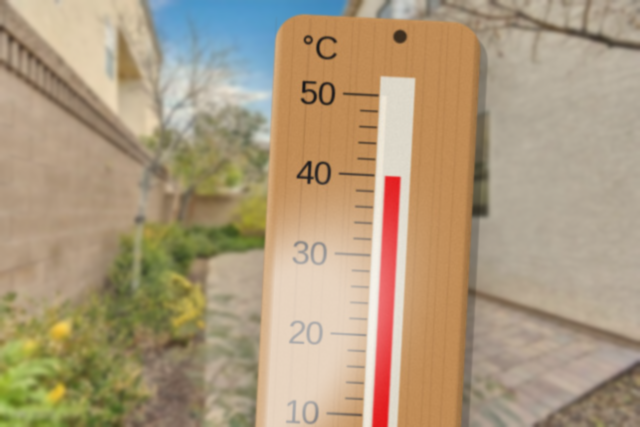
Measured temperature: 40,°C
